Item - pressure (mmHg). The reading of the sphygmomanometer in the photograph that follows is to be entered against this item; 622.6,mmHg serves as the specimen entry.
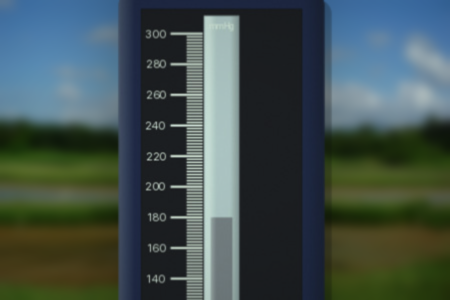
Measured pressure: 180,mmHg
